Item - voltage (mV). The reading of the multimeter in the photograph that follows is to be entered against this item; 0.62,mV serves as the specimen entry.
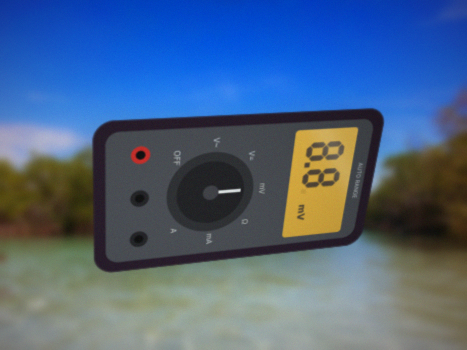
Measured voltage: 8.8,mV
